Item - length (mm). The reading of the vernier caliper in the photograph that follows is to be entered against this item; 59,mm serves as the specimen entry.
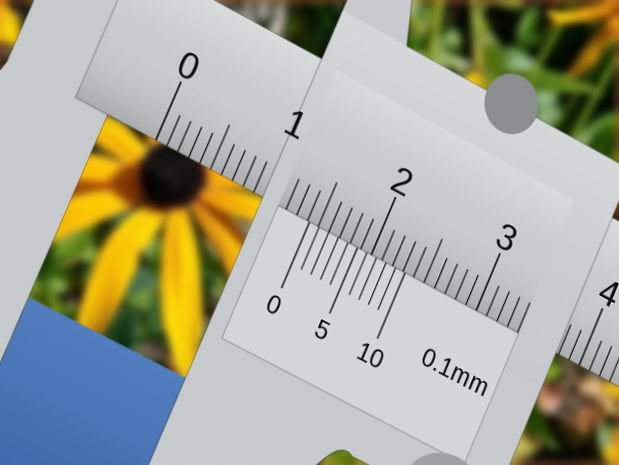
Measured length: 14.2,mm
